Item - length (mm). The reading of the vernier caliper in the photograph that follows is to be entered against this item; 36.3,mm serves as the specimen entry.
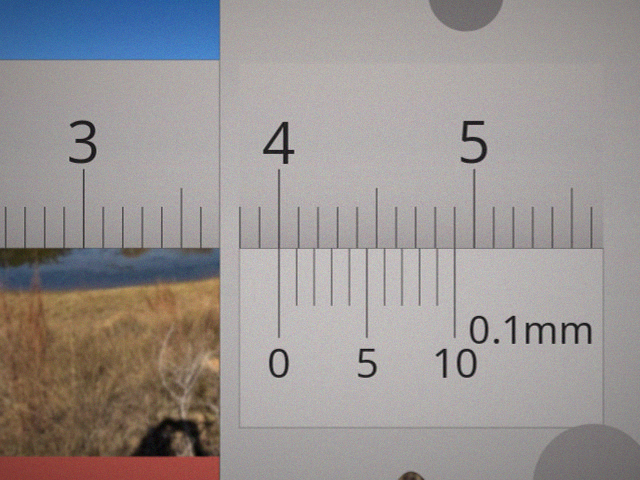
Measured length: 40.0,mm
